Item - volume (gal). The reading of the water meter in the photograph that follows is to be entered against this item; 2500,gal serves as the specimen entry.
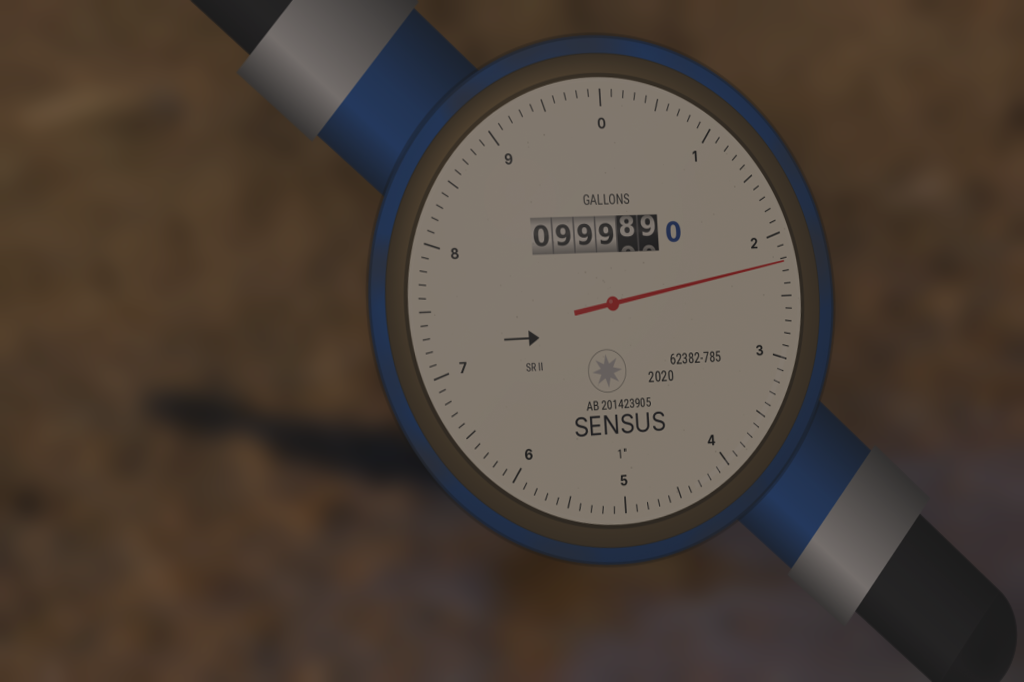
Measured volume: 999892.2,gal
